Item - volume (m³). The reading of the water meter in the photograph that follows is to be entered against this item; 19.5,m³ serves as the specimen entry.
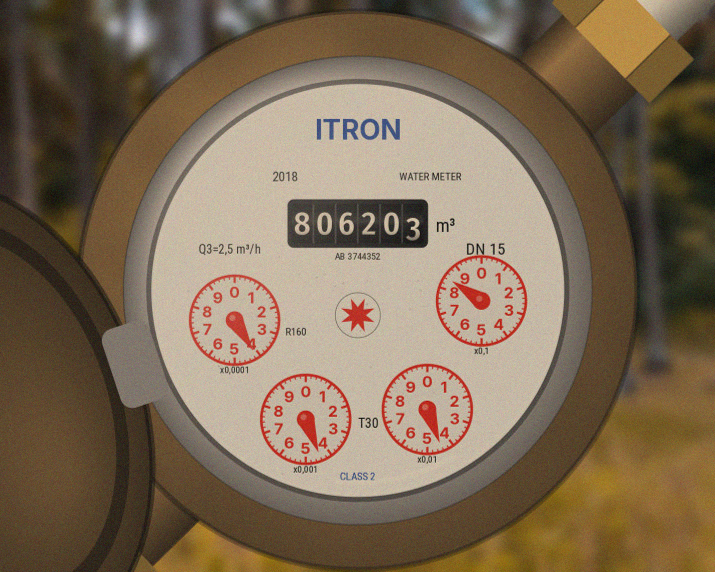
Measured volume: 806202.8444,m³
